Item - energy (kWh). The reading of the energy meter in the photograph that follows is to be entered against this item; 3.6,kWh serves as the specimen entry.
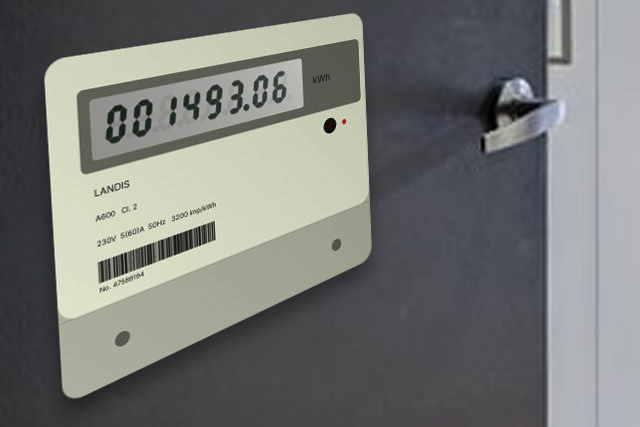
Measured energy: 1493.06,kWh
